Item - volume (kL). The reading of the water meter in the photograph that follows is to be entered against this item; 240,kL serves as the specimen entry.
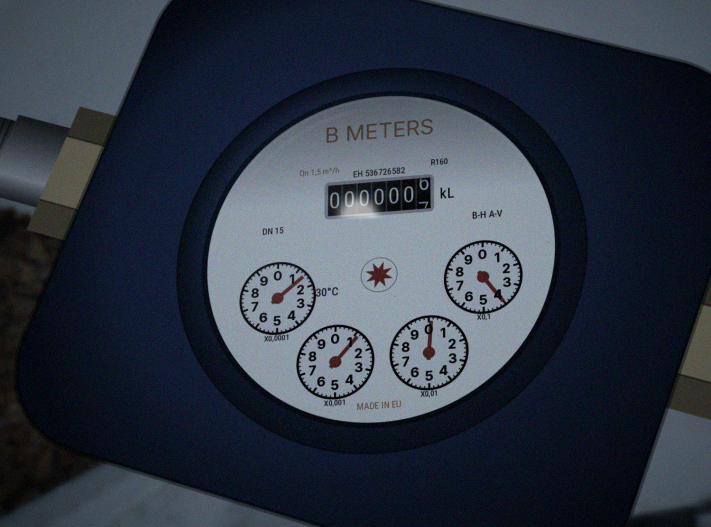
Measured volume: 6.4011,kL
